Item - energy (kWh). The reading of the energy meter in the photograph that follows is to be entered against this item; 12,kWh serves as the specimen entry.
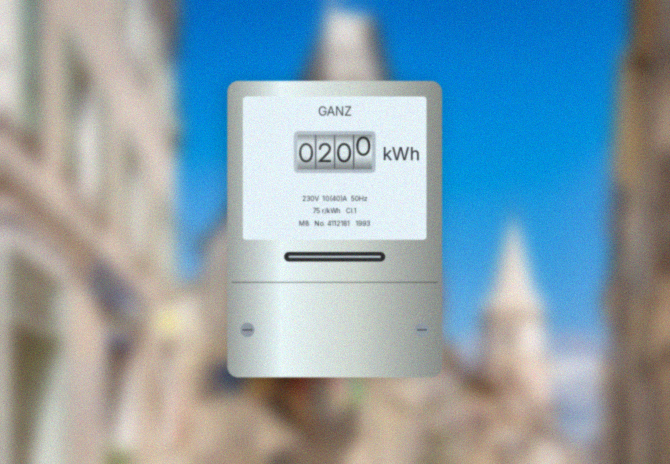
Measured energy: 200,kWh
